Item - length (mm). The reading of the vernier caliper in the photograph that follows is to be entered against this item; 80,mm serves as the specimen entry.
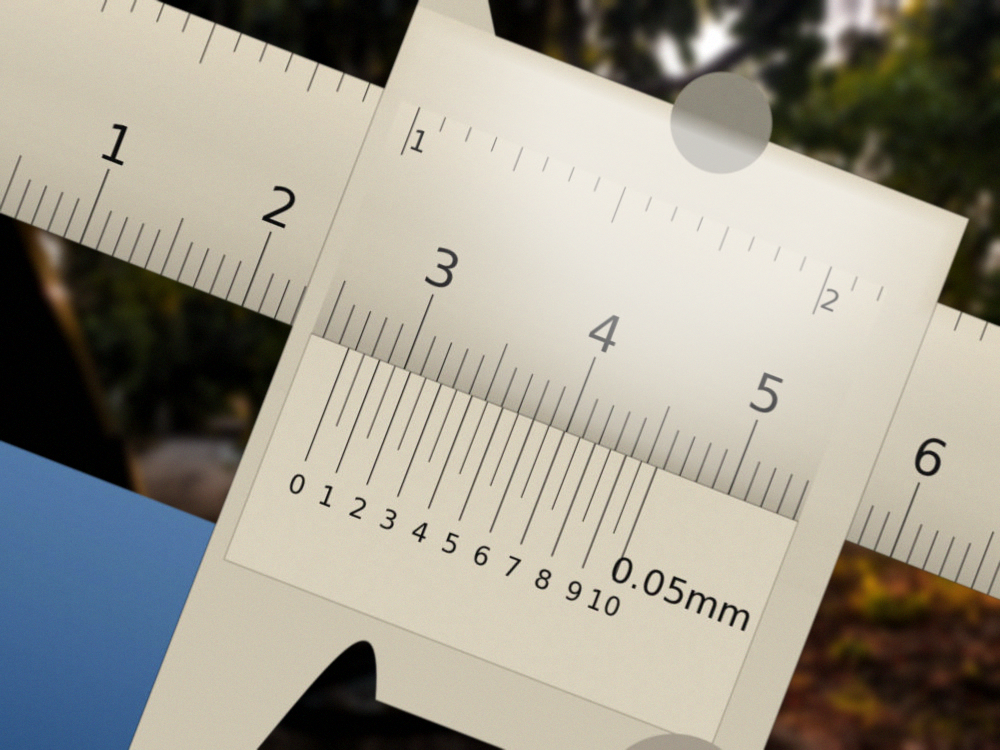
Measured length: 26.6,mm
